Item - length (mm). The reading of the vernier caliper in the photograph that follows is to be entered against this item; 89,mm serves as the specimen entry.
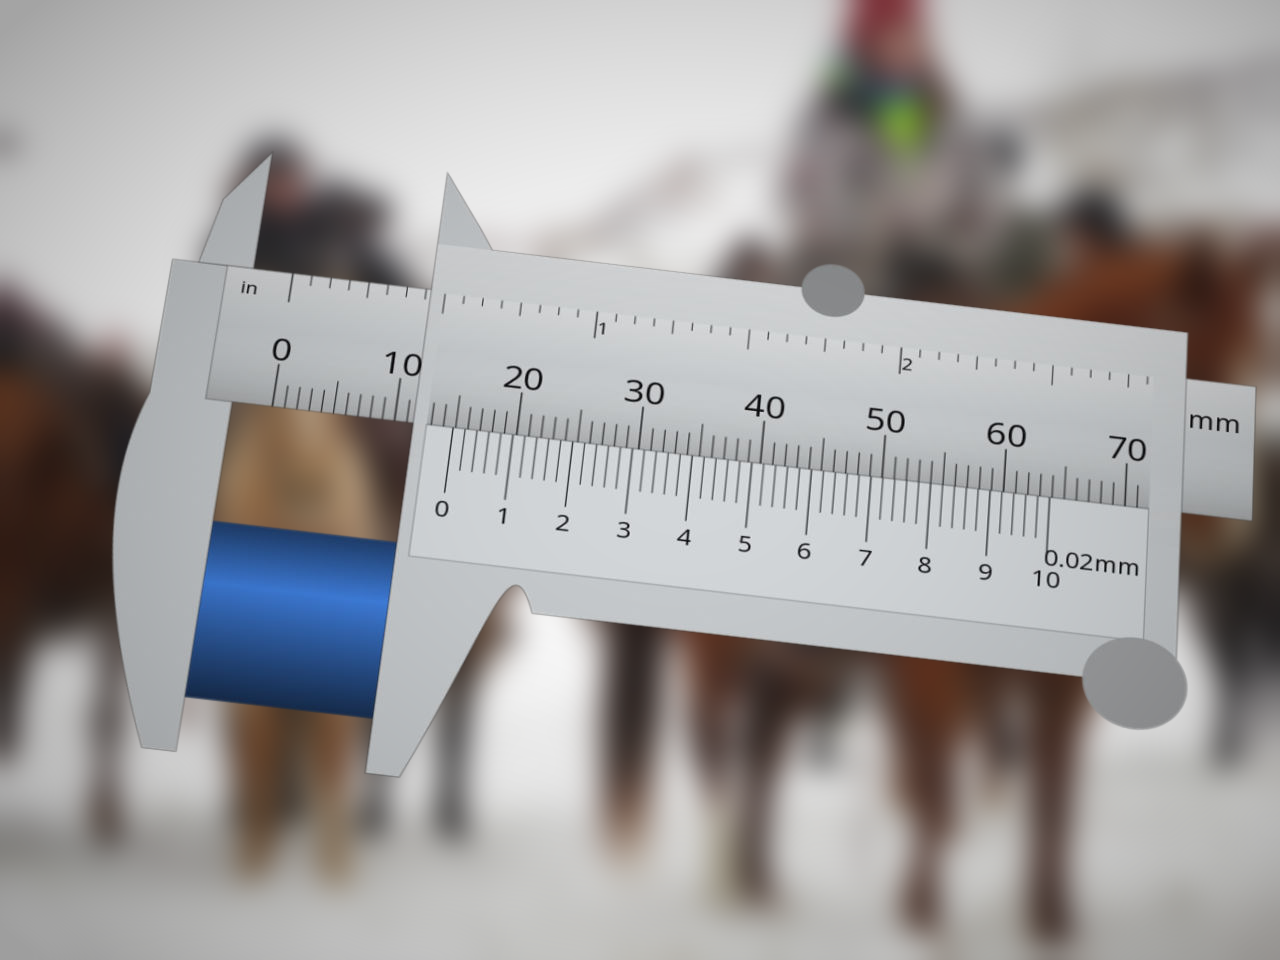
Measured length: 14.8,mm
